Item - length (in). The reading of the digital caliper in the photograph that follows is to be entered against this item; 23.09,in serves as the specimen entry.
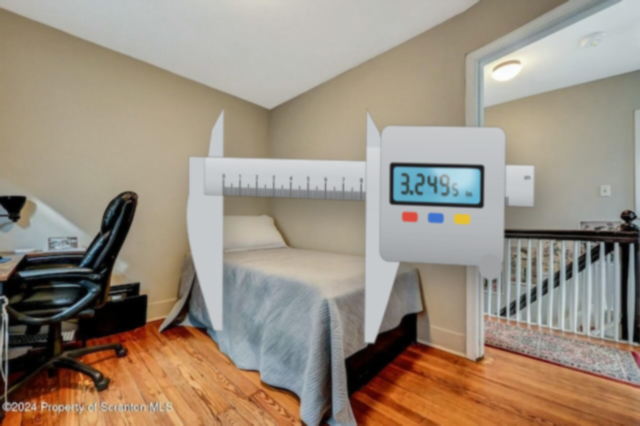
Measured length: 3.2495,in
